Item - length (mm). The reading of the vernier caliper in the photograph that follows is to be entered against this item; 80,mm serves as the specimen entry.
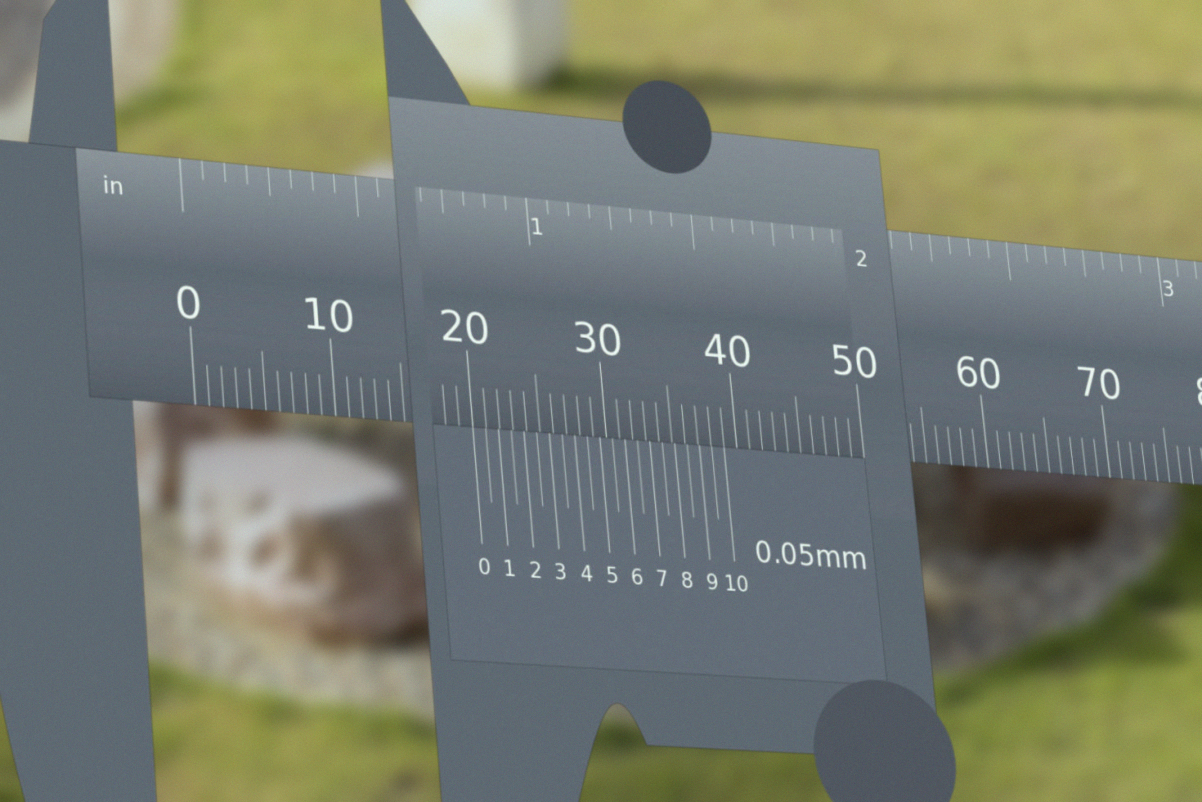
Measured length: 20.0,mm
